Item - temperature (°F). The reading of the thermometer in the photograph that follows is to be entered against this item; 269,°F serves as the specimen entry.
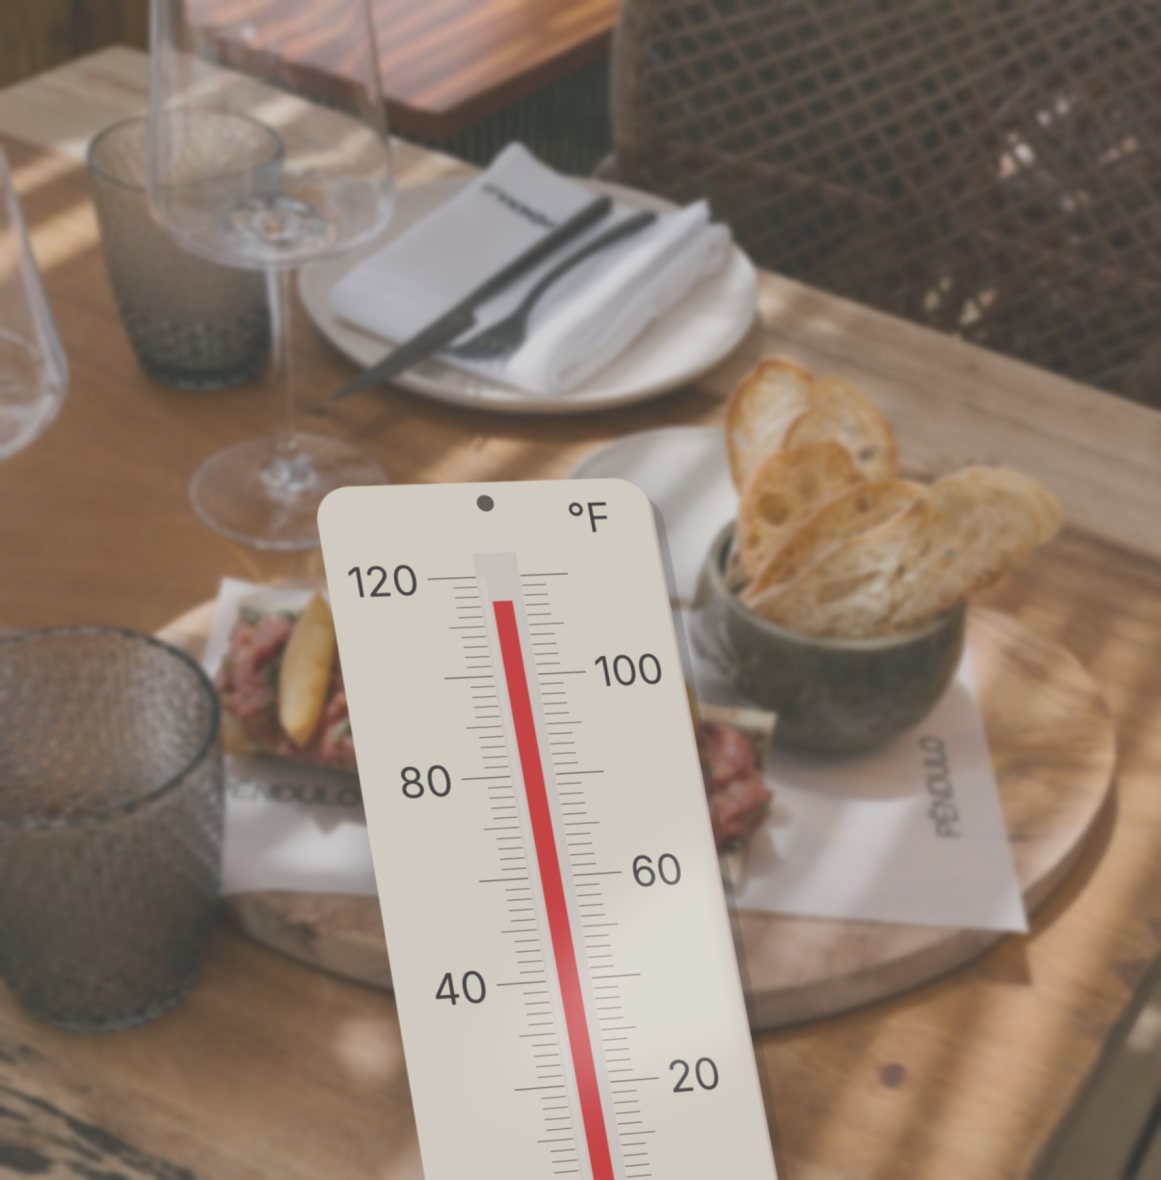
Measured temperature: 115,°F
